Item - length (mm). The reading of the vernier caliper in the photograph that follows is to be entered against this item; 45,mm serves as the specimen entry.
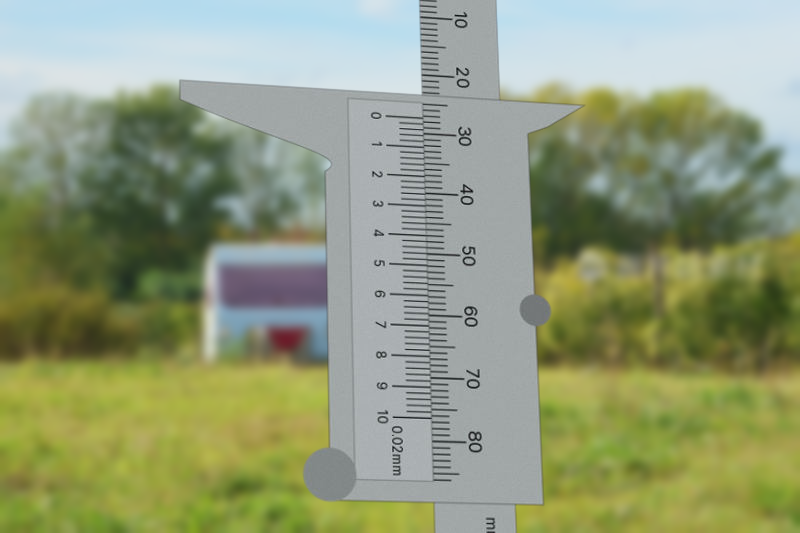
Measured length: 27.4,mm
